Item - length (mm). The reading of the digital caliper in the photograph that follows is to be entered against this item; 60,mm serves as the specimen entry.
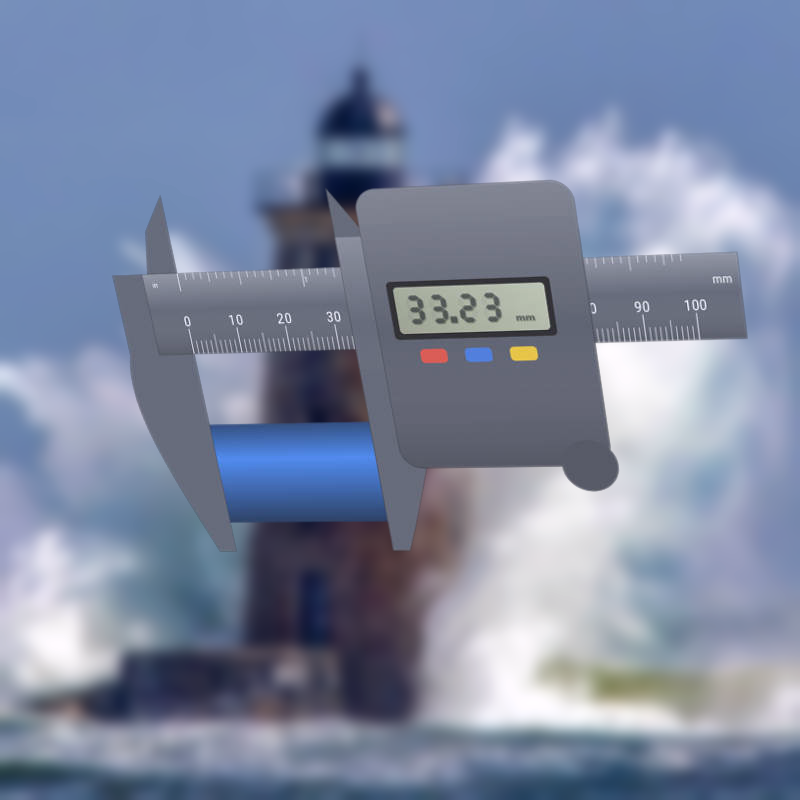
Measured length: 33.23,mm
